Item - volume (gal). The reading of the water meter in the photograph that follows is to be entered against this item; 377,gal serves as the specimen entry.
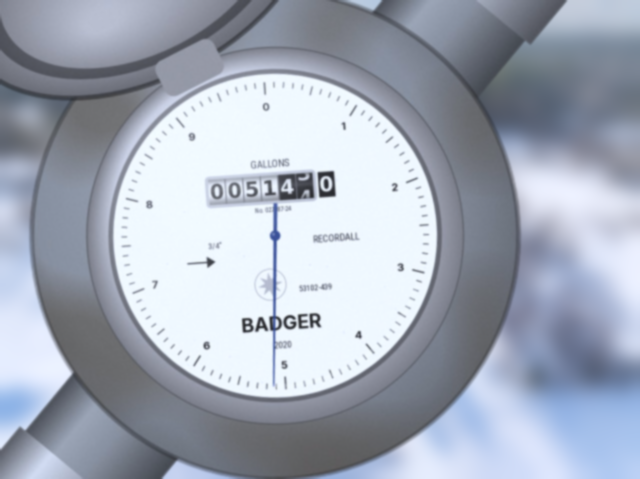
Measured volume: 51435.1,gal
